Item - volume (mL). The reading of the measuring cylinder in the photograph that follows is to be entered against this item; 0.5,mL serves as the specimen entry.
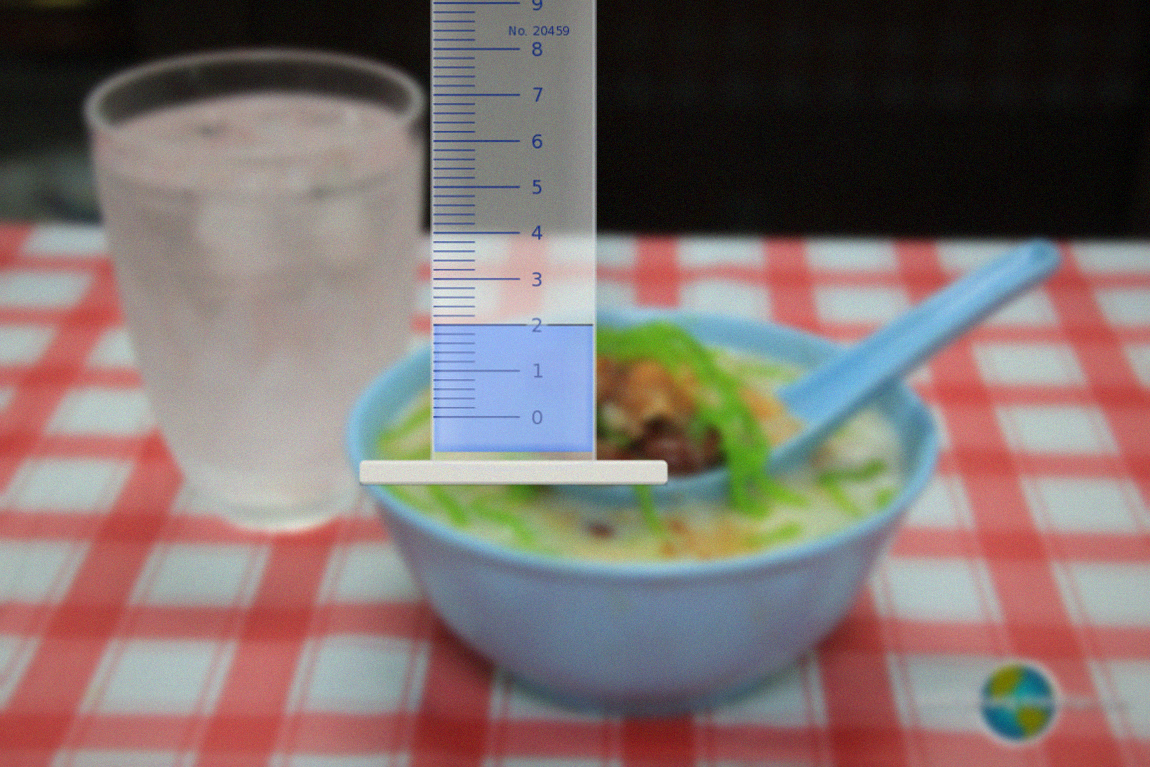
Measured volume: 2,mL
